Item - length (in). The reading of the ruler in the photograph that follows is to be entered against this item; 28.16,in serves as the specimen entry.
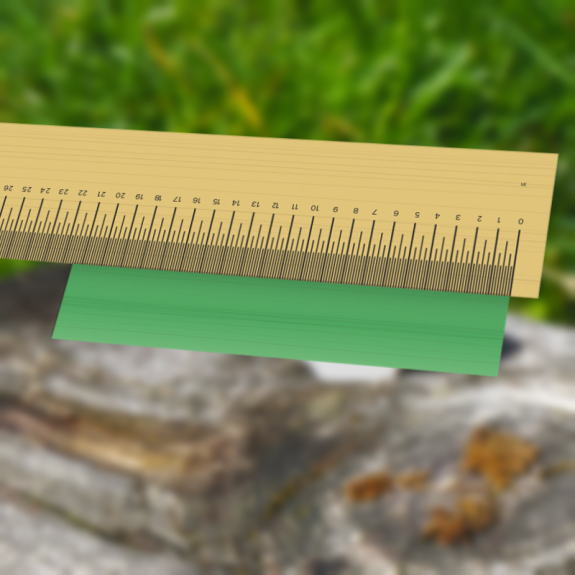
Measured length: 21.5,in
